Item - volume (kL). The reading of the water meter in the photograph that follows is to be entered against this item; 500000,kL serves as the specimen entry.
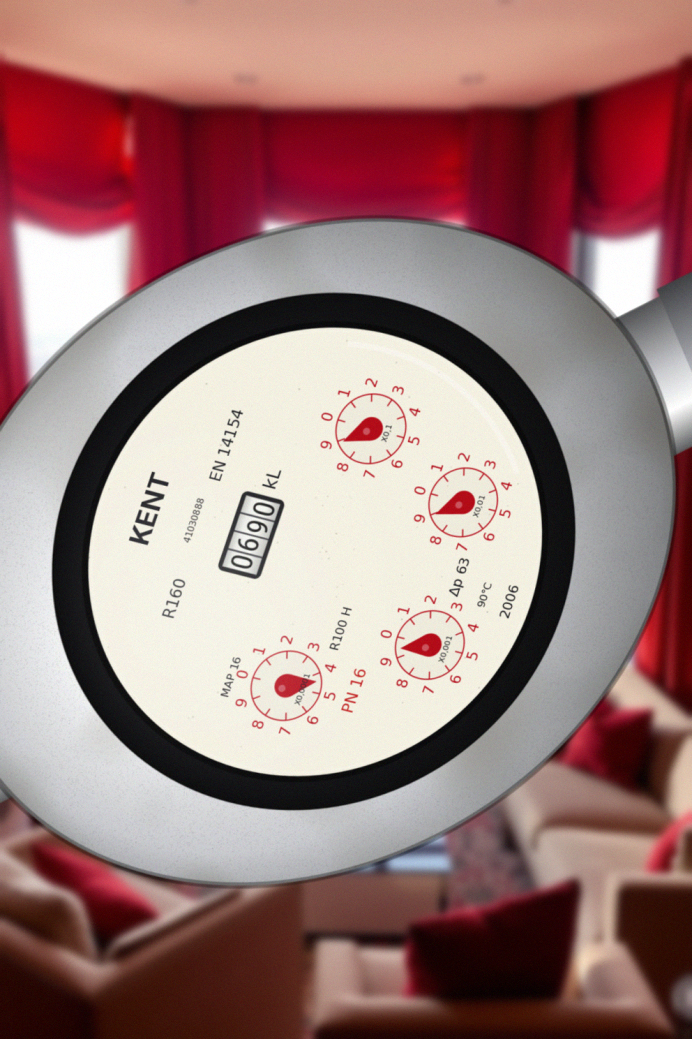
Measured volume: 689.8894,kL
